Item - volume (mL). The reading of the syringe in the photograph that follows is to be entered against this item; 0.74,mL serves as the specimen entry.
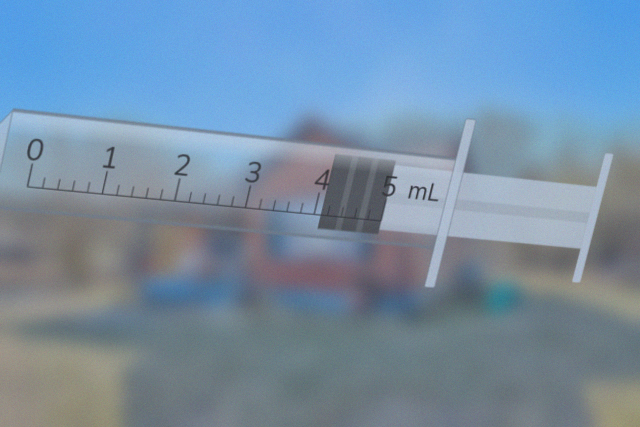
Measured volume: 4.1,mL
